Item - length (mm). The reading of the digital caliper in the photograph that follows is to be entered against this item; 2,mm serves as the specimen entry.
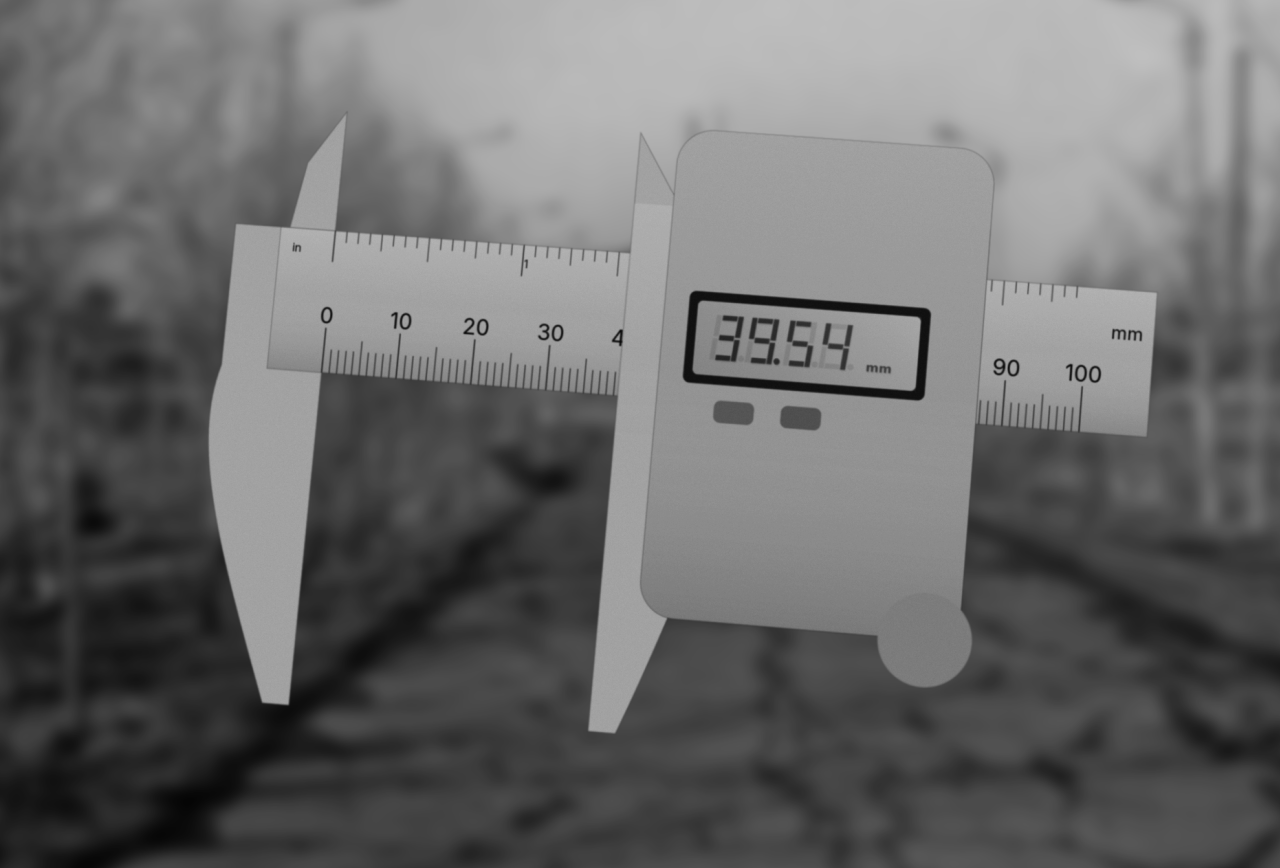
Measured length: 39.54,mm
